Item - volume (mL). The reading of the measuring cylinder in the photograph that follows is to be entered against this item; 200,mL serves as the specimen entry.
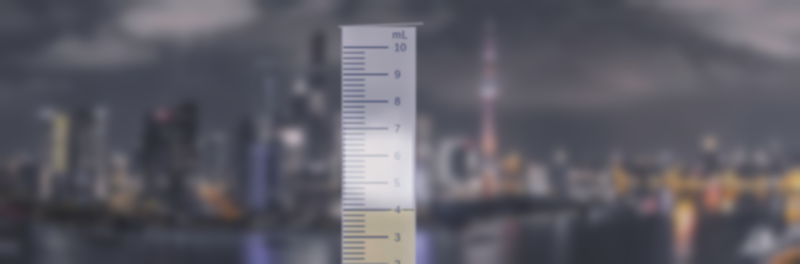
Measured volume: 4,mL
